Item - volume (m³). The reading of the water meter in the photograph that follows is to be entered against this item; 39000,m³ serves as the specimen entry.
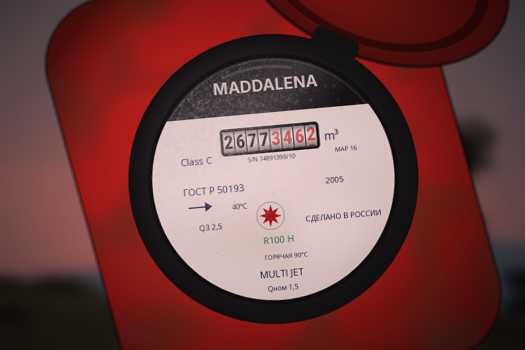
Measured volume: 2677.3462,m³
